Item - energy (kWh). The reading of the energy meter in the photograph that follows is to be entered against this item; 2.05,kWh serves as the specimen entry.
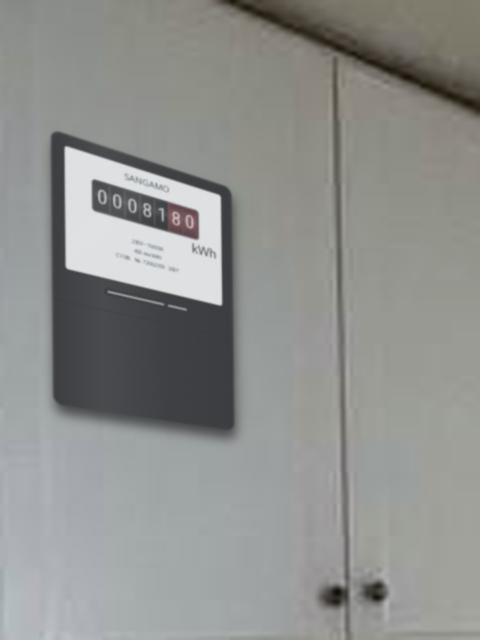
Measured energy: 81.80,kWh
